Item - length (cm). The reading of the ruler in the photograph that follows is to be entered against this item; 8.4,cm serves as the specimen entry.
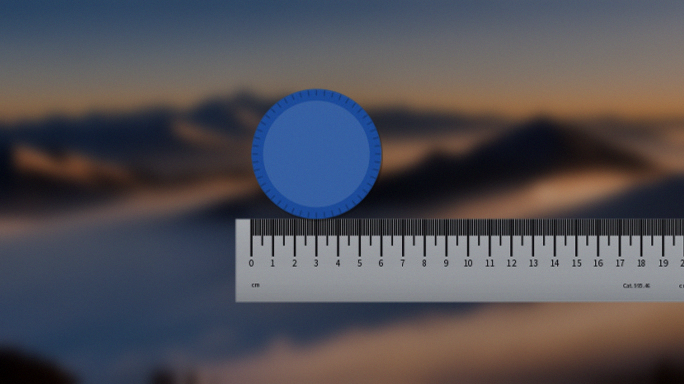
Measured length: 6,cm
